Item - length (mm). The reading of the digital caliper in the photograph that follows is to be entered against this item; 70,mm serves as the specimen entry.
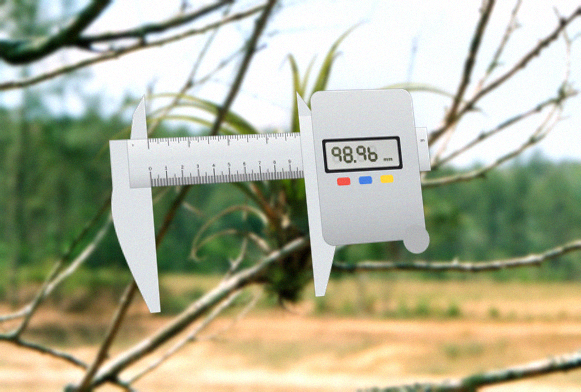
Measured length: 98.96,mm
